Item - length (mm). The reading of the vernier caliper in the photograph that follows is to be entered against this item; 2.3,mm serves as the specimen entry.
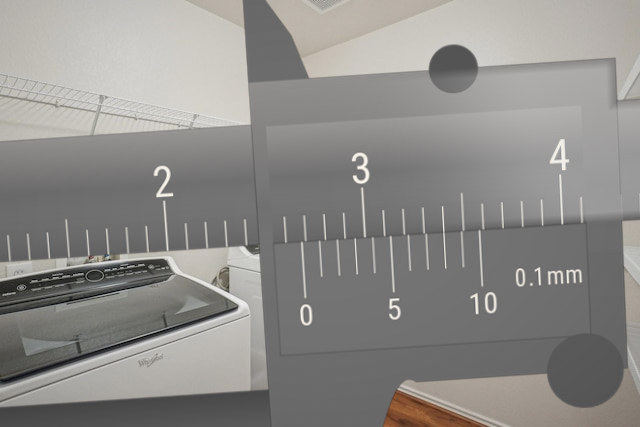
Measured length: 26.8,mm
